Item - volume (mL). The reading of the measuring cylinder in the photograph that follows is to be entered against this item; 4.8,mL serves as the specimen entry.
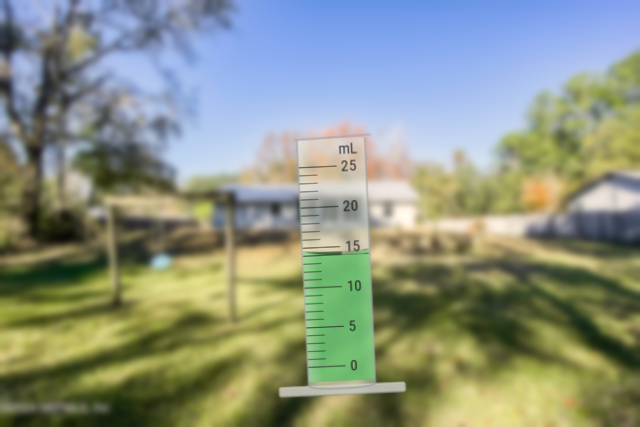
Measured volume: 14,mL
